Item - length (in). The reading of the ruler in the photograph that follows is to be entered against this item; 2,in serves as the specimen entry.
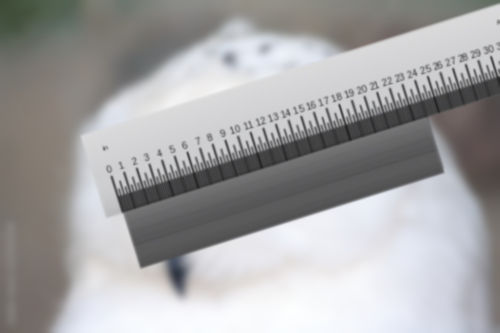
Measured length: 24,in
